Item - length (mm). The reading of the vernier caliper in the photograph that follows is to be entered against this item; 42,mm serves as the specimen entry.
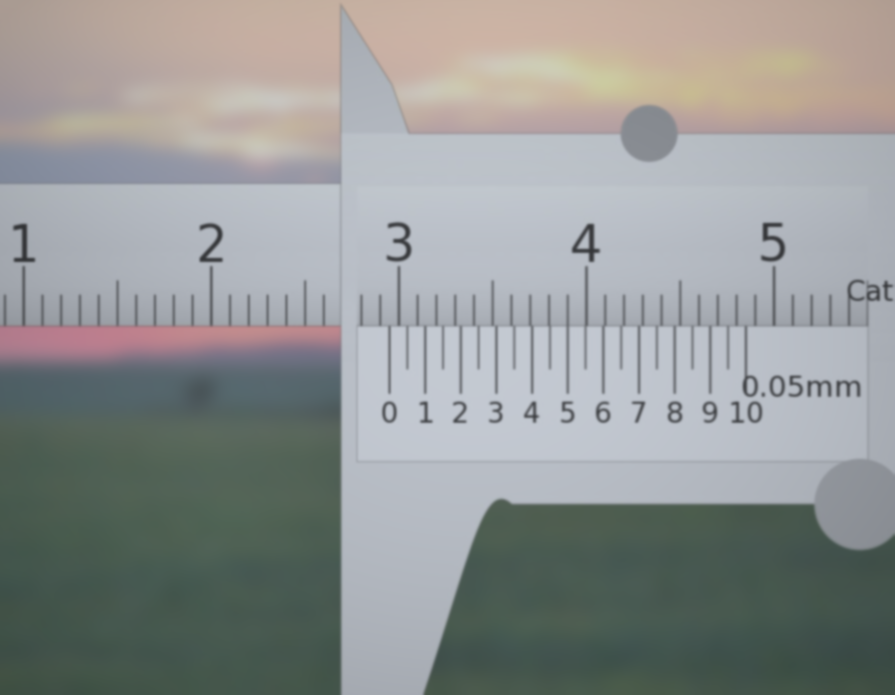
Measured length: 29.5,mm
